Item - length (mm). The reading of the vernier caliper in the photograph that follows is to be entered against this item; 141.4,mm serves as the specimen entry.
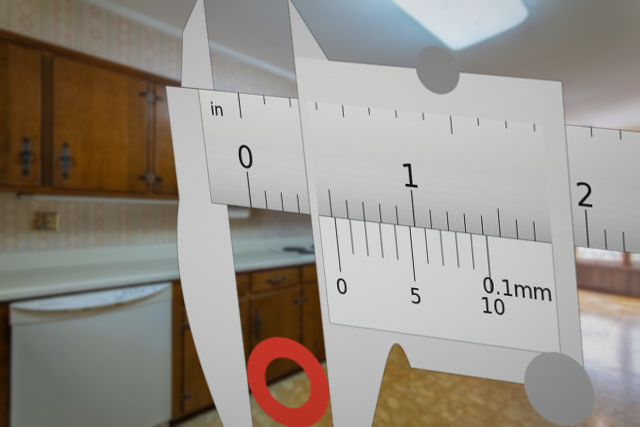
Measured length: 5.2,mm
